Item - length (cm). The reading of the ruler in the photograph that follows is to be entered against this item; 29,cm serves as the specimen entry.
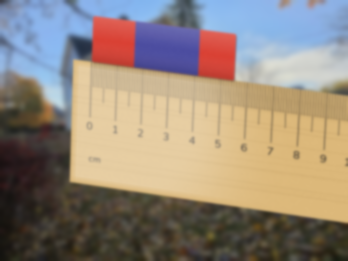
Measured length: 5.5,cm
